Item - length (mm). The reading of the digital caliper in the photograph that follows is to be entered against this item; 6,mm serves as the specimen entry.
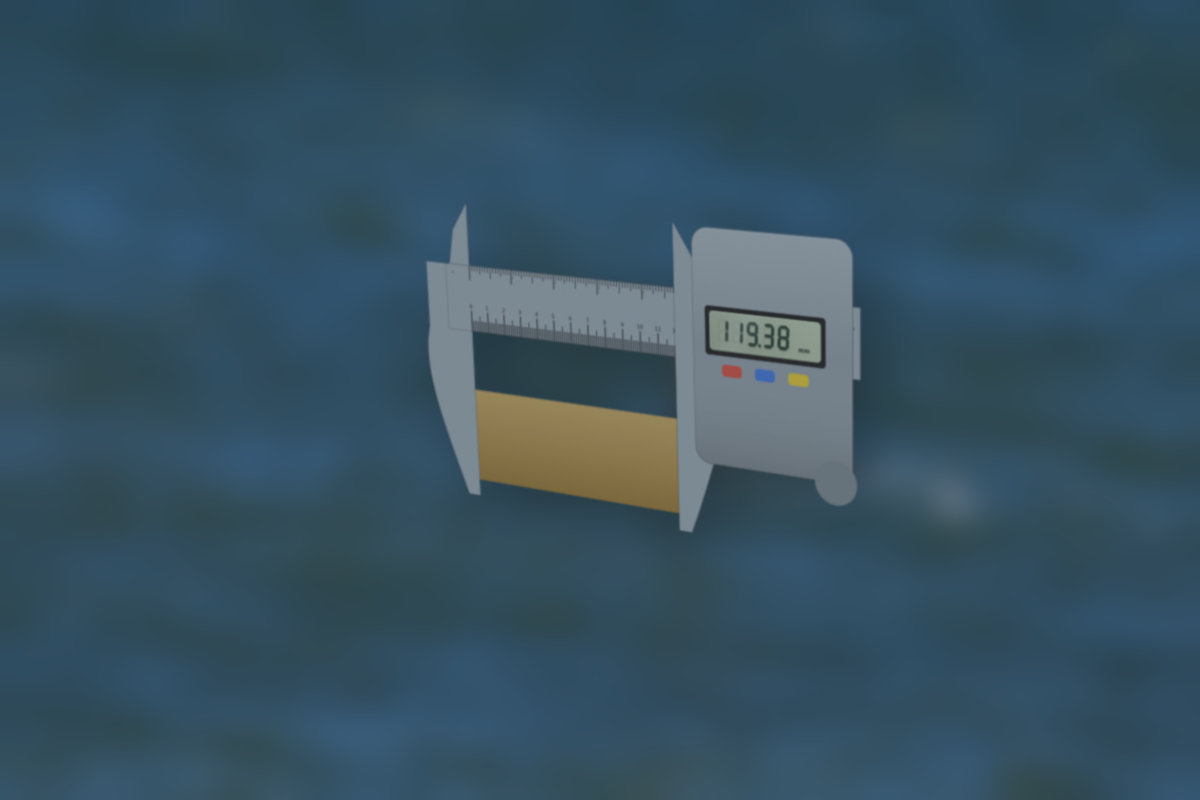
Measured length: 119.38,mm
